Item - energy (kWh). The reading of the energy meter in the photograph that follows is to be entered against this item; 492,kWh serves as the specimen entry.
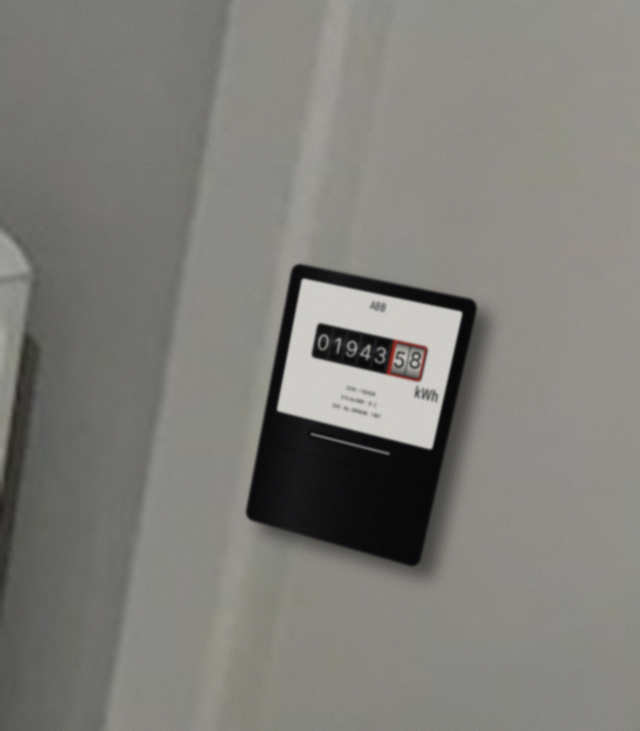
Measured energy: 1943.58,kWh
